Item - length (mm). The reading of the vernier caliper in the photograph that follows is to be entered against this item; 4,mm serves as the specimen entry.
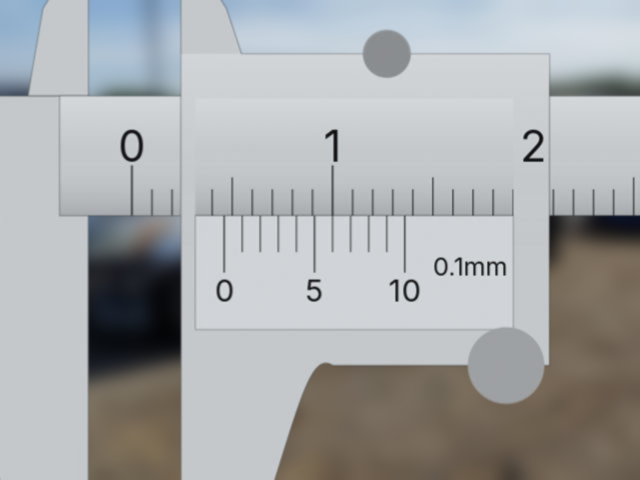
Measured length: 4.6,mm
